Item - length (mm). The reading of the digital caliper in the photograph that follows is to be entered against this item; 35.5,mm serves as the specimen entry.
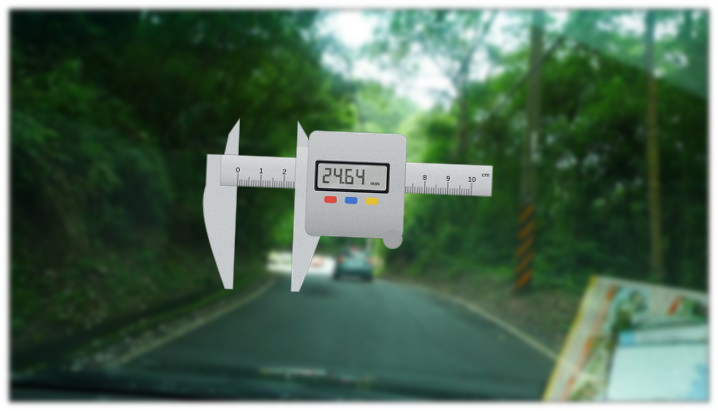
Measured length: 24.64,mm
